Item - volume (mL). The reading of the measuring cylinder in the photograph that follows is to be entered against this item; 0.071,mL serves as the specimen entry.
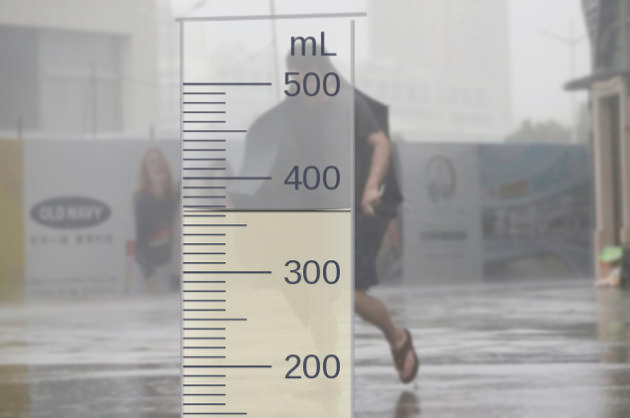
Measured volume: 365,mL
